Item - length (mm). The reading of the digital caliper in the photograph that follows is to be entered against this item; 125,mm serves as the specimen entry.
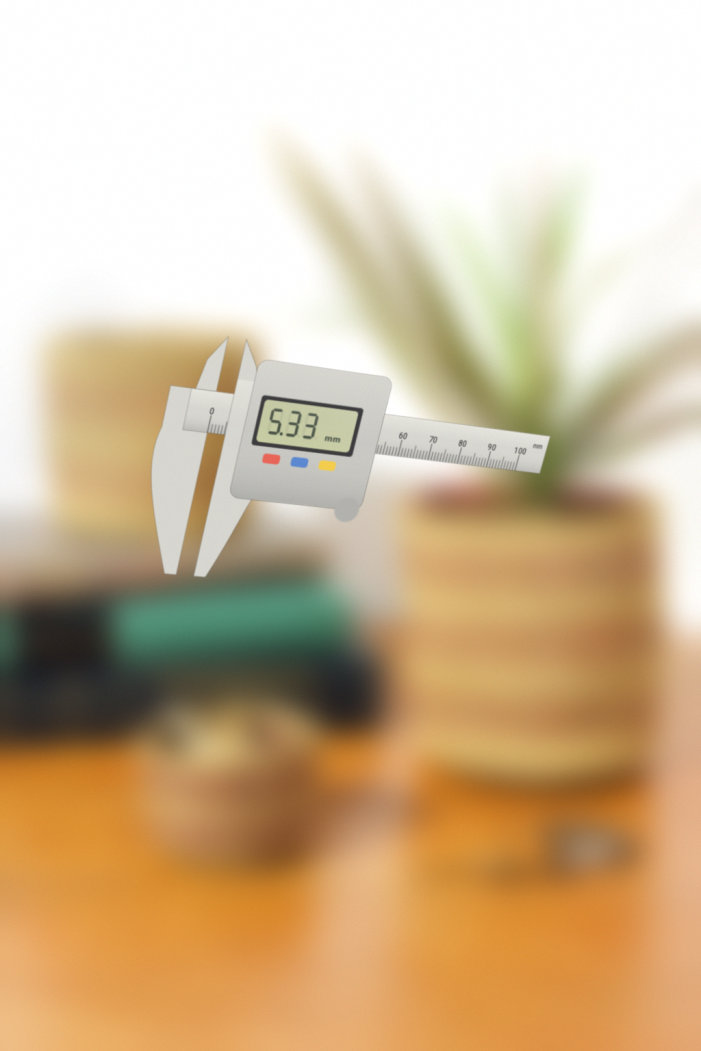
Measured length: 5.33,mm
